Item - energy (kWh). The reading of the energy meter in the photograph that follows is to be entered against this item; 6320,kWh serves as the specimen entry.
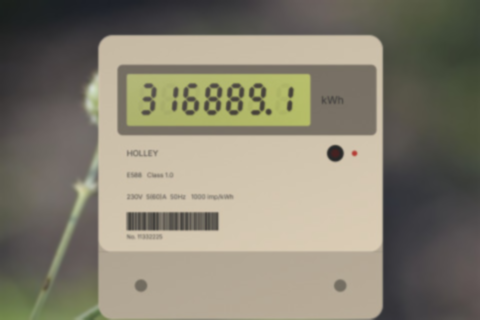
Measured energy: 316889.1,kWh
